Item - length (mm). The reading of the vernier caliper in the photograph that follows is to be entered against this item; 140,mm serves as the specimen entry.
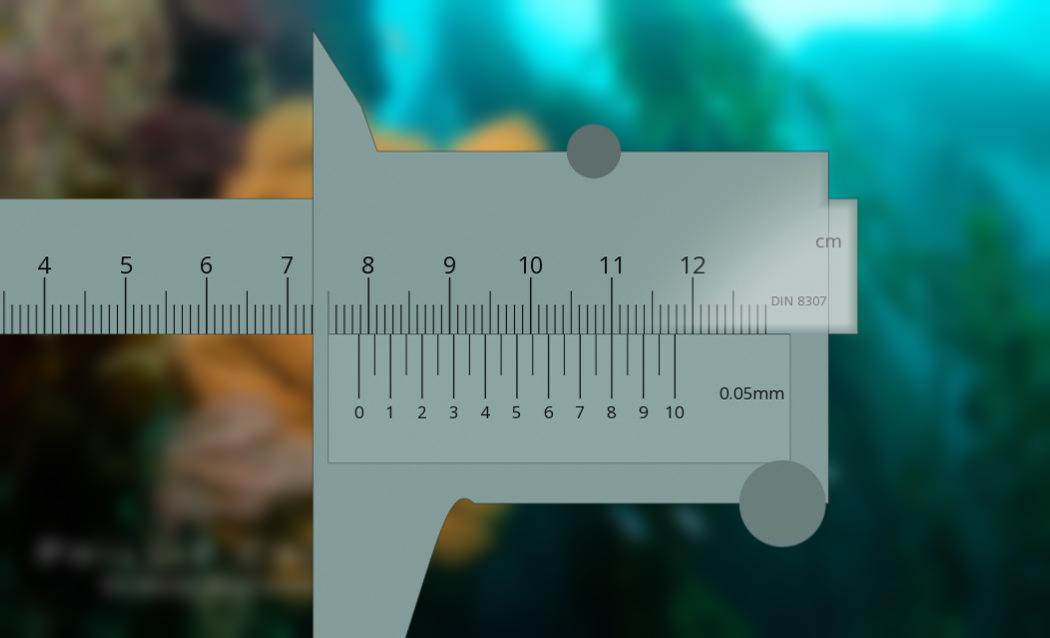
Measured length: 78.8,mm
